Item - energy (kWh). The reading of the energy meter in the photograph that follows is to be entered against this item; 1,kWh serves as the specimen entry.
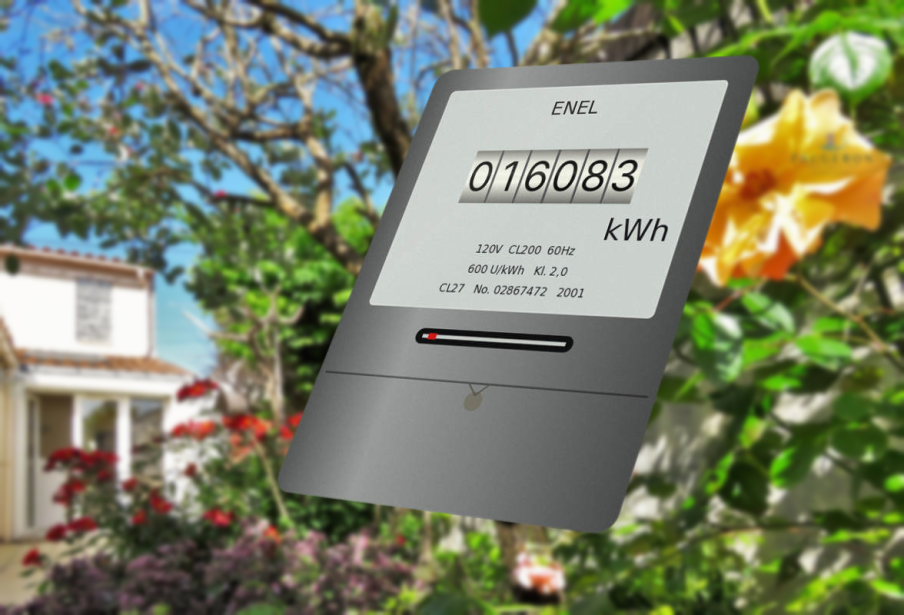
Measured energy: 16083,kWh
